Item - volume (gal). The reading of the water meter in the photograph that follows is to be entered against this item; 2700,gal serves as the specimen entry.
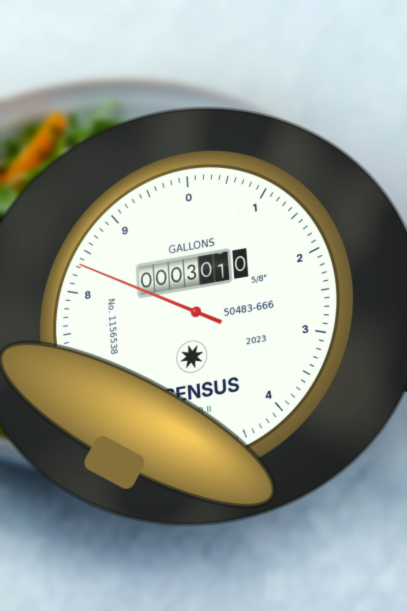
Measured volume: 3008.3,gal
